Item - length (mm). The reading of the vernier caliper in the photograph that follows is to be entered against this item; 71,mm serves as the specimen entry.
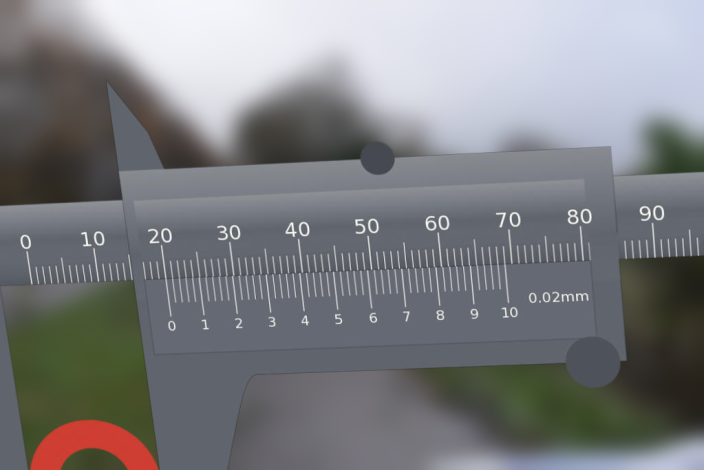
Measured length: 20.0,mm
